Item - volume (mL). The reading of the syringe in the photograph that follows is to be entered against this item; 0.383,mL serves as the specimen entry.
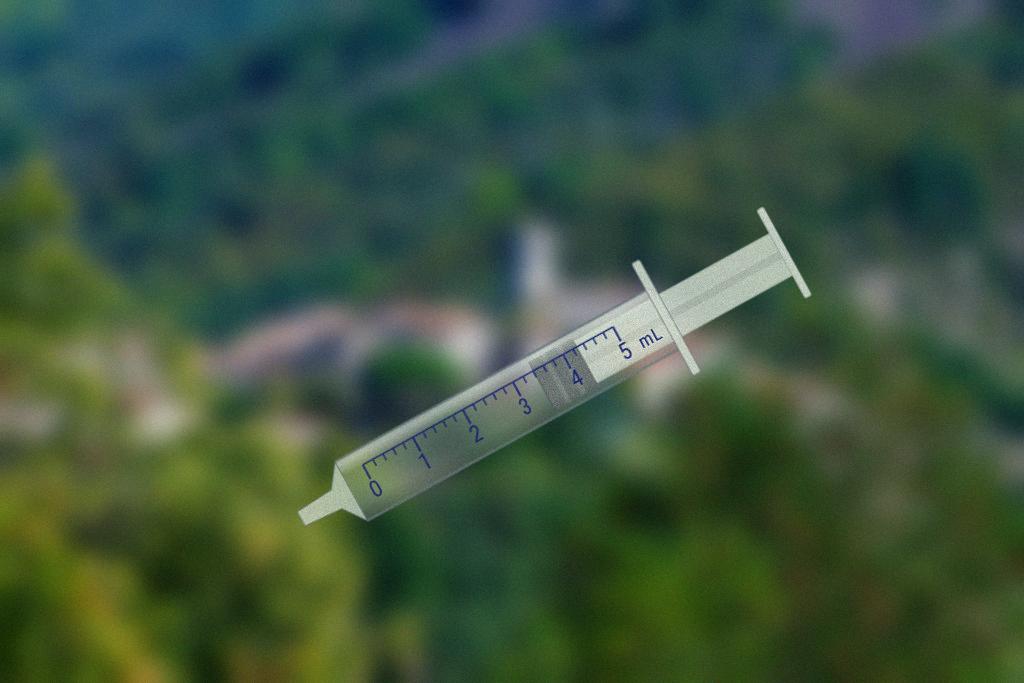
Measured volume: 3.4,mL
